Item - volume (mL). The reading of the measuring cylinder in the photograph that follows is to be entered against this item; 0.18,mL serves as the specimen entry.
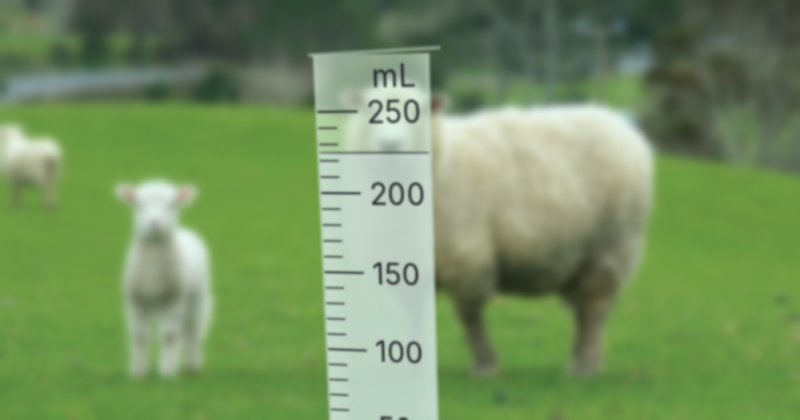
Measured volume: 225,mL
